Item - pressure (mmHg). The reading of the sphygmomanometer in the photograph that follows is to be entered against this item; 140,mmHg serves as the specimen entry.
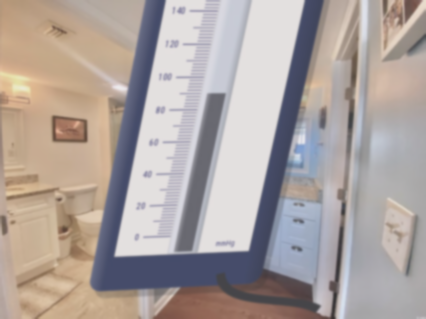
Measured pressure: 90,mmHg
